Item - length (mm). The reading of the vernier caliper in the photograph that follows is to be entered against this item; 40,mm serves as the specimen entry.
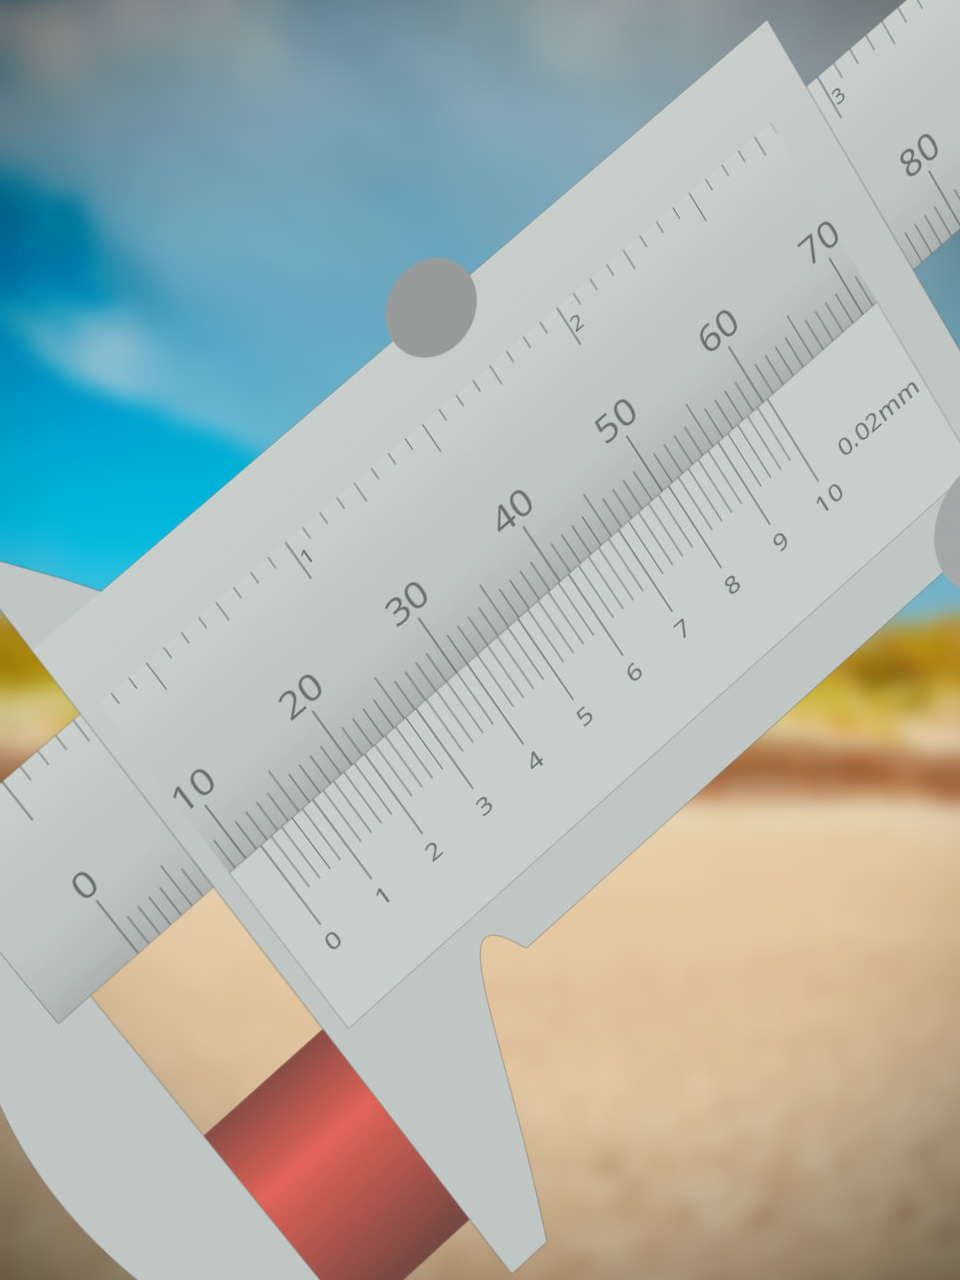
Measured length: 11.4,mm
